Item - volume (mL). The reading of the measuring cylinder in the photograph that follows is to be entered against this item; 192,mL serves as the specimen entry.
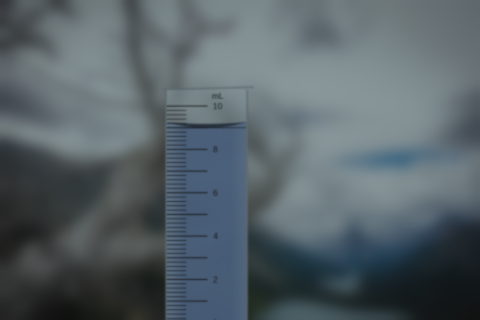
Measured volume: 9,mL
